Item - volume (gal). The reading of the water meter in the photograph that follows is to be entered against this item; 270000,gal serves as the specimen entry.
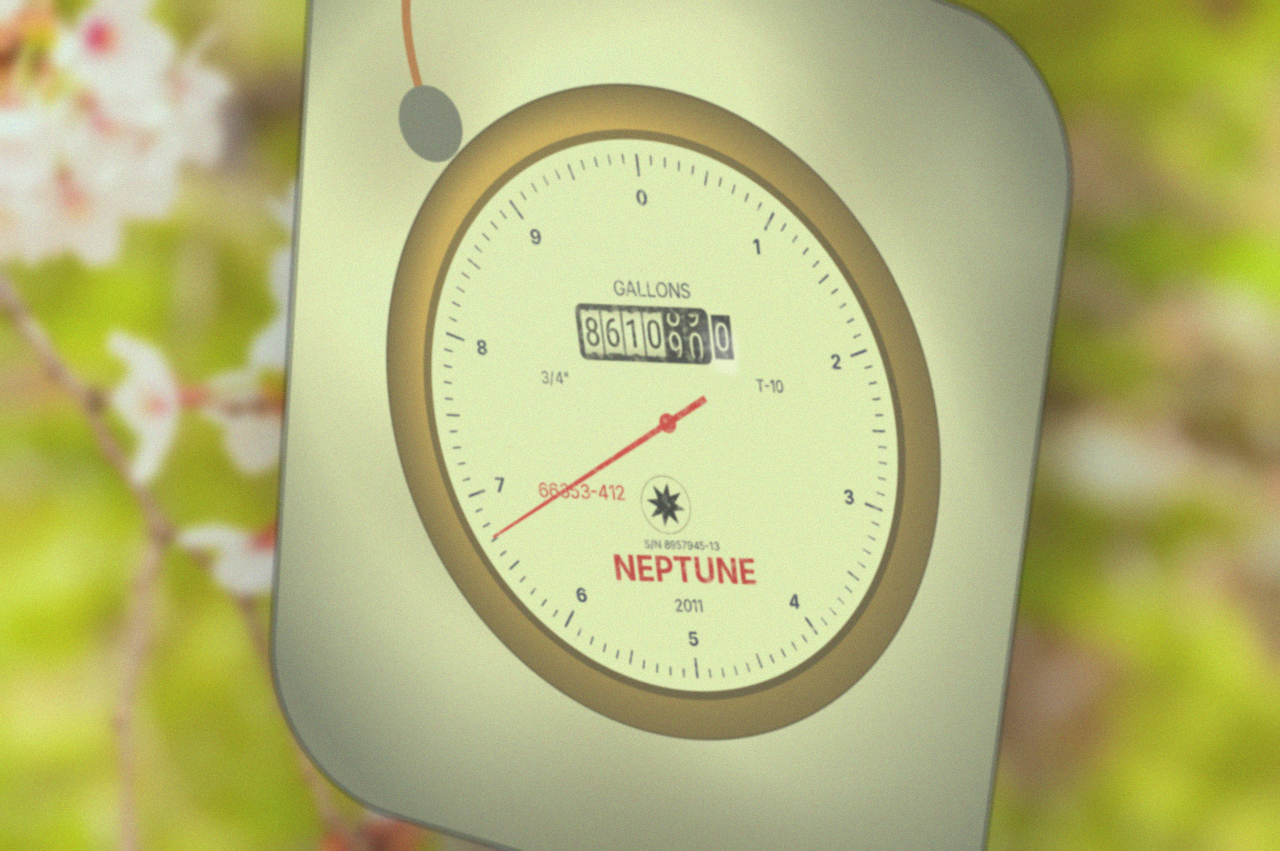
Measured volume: 8610896.7,gal
